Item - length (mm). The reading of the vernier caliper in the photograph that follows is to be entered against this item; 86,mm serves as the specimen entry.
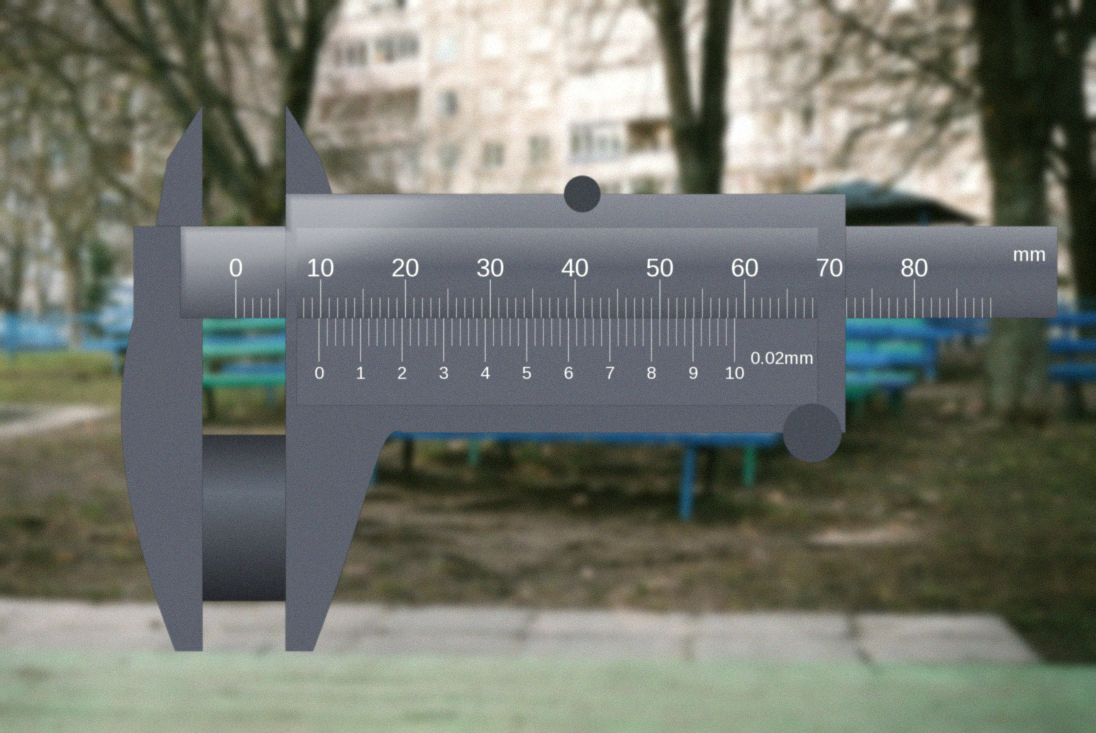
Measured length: 9.8,mm
